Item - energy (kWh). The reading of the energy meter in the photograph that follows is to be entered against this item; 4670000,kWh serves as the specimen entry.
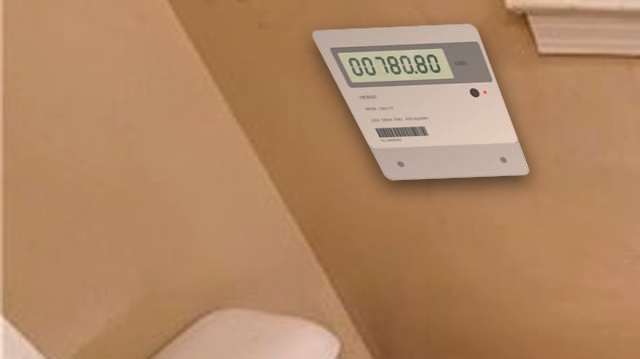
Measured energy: 780.80,kWh
